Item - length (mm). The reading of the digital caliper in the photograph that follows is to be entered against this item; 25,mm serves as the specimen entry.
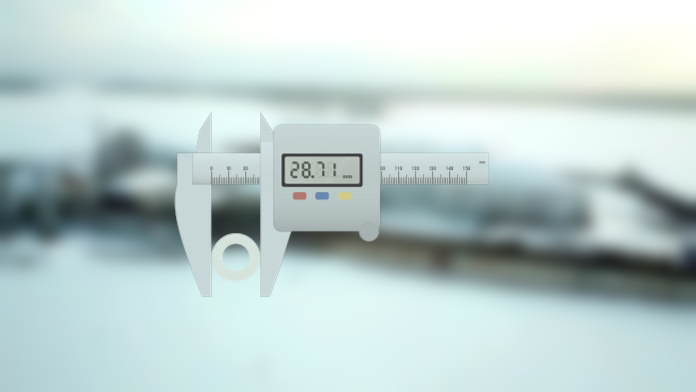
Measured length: 28.71,mm
